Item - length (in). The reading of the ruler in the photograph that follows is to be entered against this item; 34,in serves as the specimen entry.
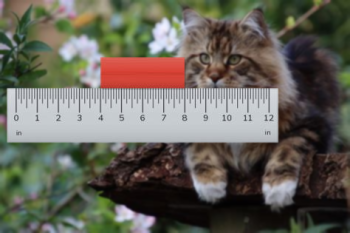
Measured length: 4,in
